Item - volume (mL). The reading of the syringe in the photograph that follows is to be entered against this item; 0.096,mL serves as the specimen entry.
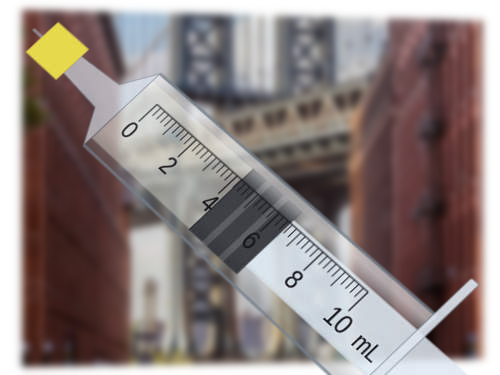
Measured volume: 4.2,mL
